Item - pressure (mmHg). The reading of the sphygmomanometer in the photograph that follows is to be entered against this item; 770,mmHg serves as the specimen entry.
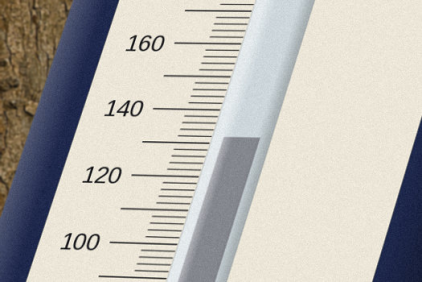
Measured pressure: 132,mmHg
